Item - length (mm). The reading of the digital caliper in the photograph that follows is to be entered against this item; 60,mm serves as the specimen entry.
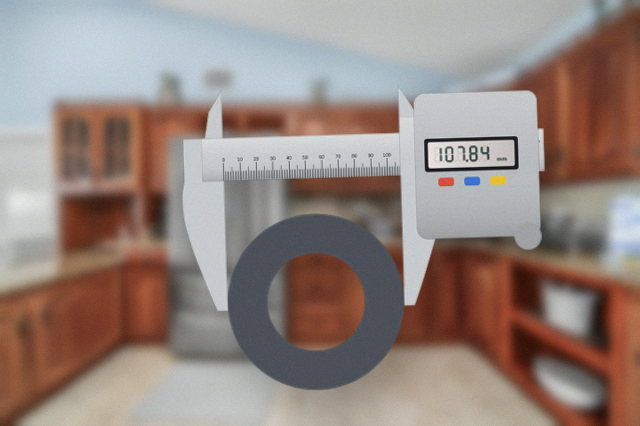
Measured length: 107.84,mm
